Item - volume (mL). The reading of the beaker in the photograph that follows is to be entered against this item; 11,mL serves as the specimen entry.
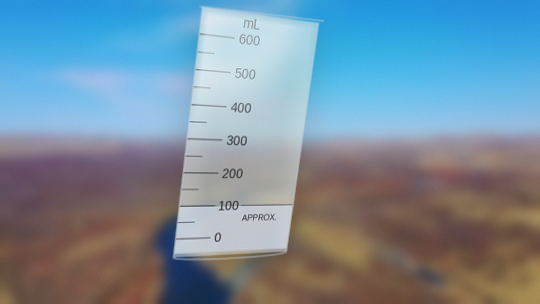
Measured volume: 100,mL
